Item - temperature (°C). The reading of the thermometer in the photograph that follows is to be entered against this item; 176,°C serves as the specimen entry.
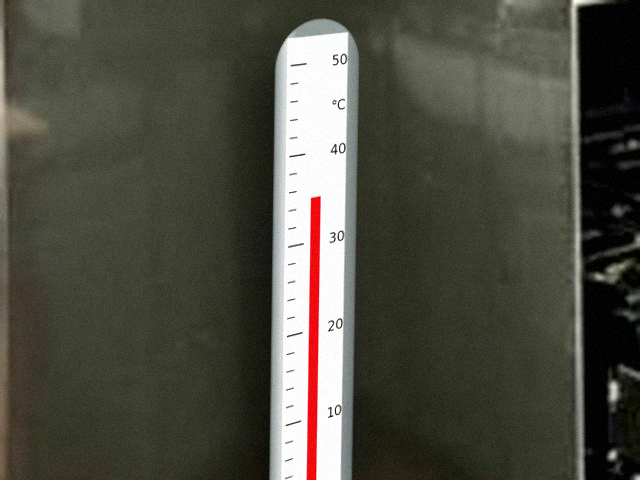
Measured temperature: 35,°C
